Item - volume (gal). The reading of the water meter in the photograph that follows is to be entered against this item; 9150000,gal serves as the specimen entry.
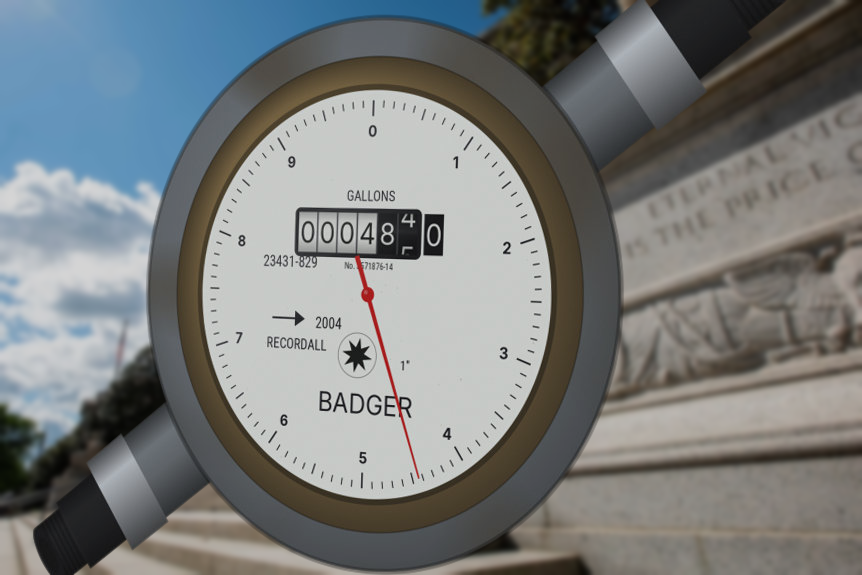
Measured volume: 4844.4,gal
